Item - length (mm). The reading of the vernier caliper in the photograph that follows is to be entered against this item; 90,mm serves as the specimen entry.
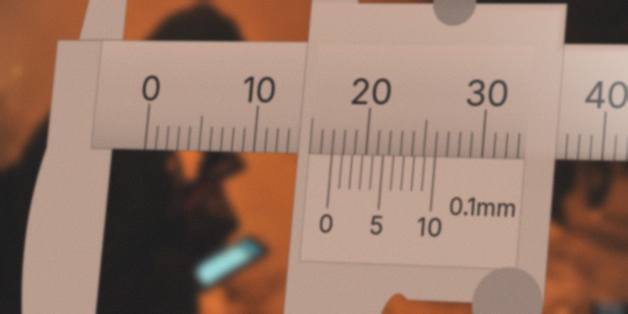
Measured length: 17.0,mm
